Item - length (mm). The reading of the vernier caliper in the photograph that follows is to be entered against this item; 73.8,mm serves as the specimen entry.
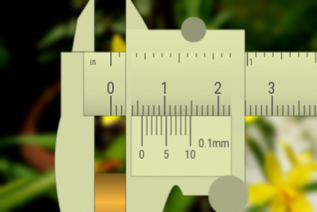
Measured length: 5.8,mm
